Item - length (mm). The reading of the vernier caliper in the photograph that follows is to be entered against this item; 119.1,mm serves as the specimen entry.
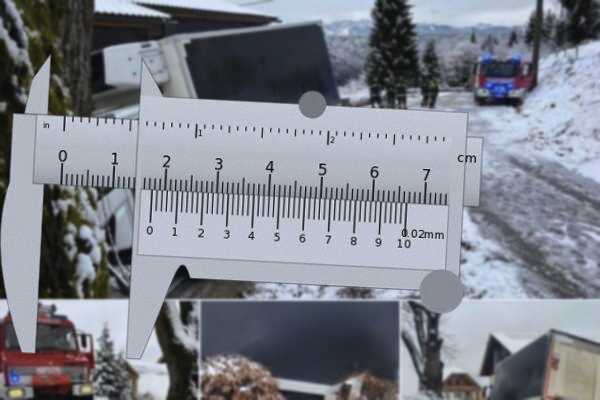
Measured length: 17.5,mm
